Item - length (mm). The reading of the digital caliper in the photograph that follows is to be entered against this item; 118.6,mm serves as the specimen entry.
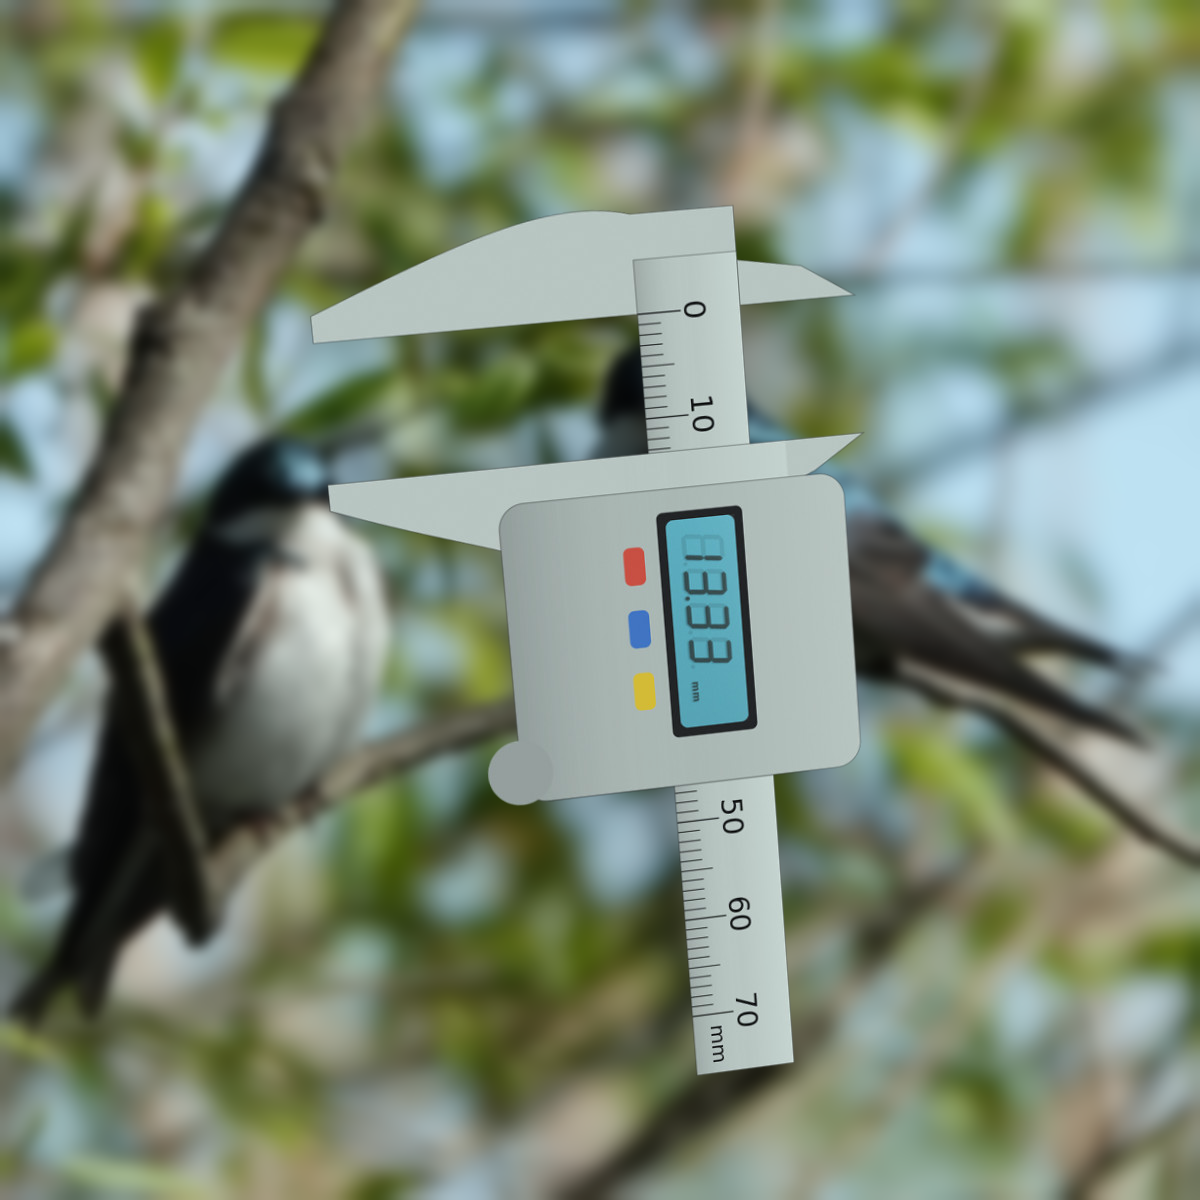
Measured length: 13.33,mm
